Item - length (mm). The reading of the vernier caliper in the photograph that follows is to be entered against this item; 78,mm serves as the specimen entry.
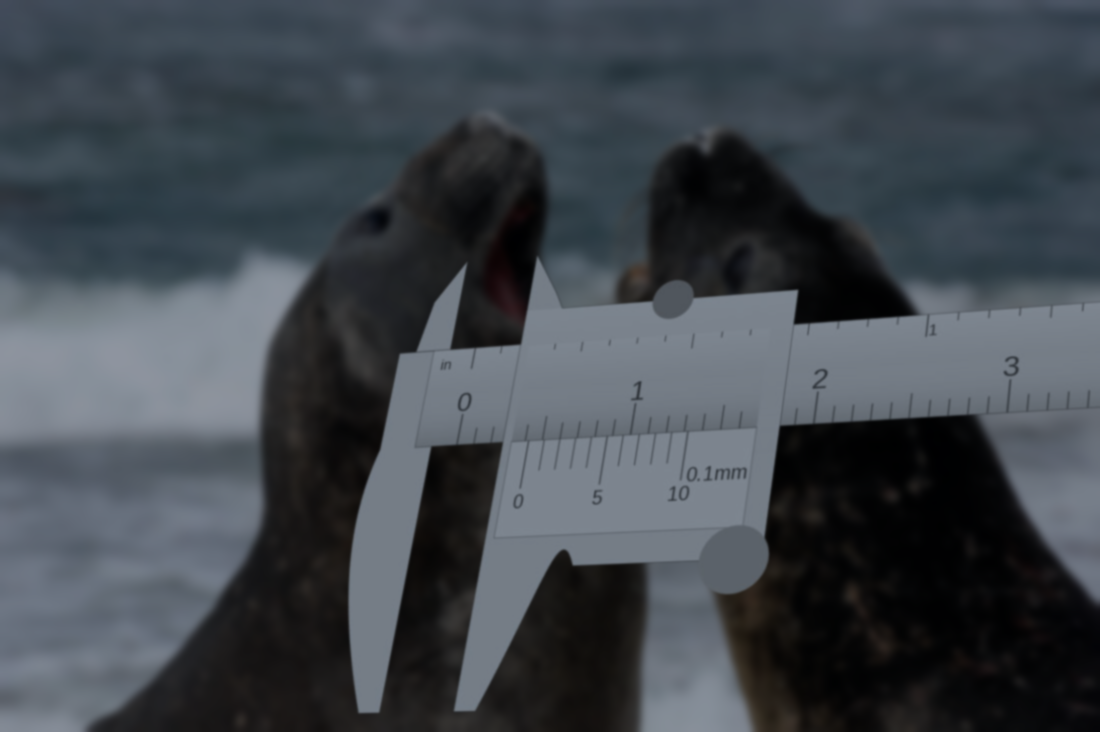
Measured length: 4.2,mm
